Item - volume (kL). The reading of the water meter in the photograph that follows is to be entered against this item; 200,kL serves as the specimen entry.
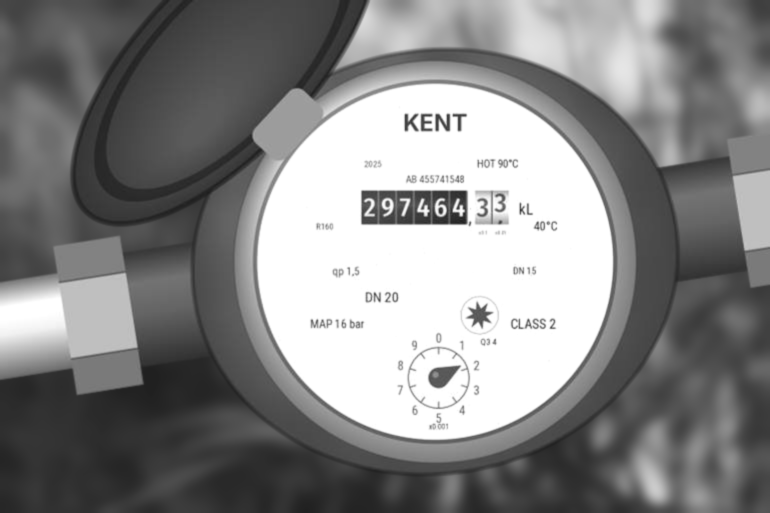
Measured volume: 297464.331,kL
